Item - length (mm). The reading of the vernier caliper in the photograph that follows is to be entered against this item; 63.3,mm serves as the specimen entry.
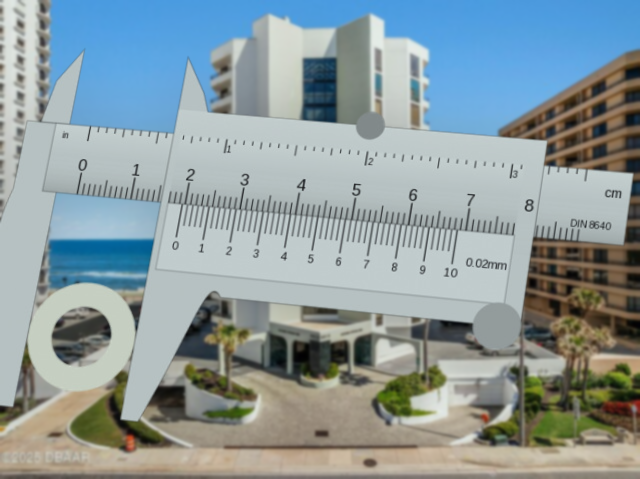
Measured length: 19.5,mm
